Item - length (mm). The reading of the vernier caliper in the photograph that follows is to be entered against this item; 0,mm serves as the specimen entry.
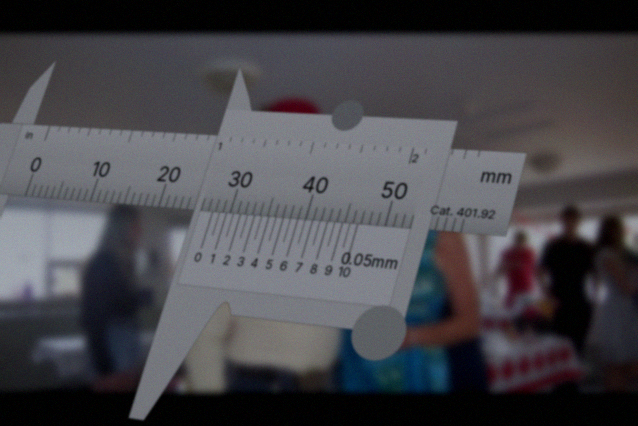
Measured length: 27.6,mm
